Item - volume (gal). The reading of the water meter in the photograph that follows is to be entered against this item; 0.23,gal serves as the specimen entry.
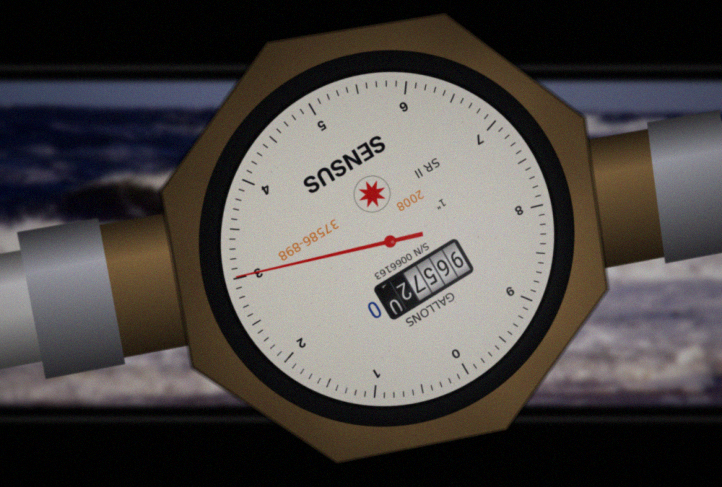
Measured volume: 9657203.0,gal
